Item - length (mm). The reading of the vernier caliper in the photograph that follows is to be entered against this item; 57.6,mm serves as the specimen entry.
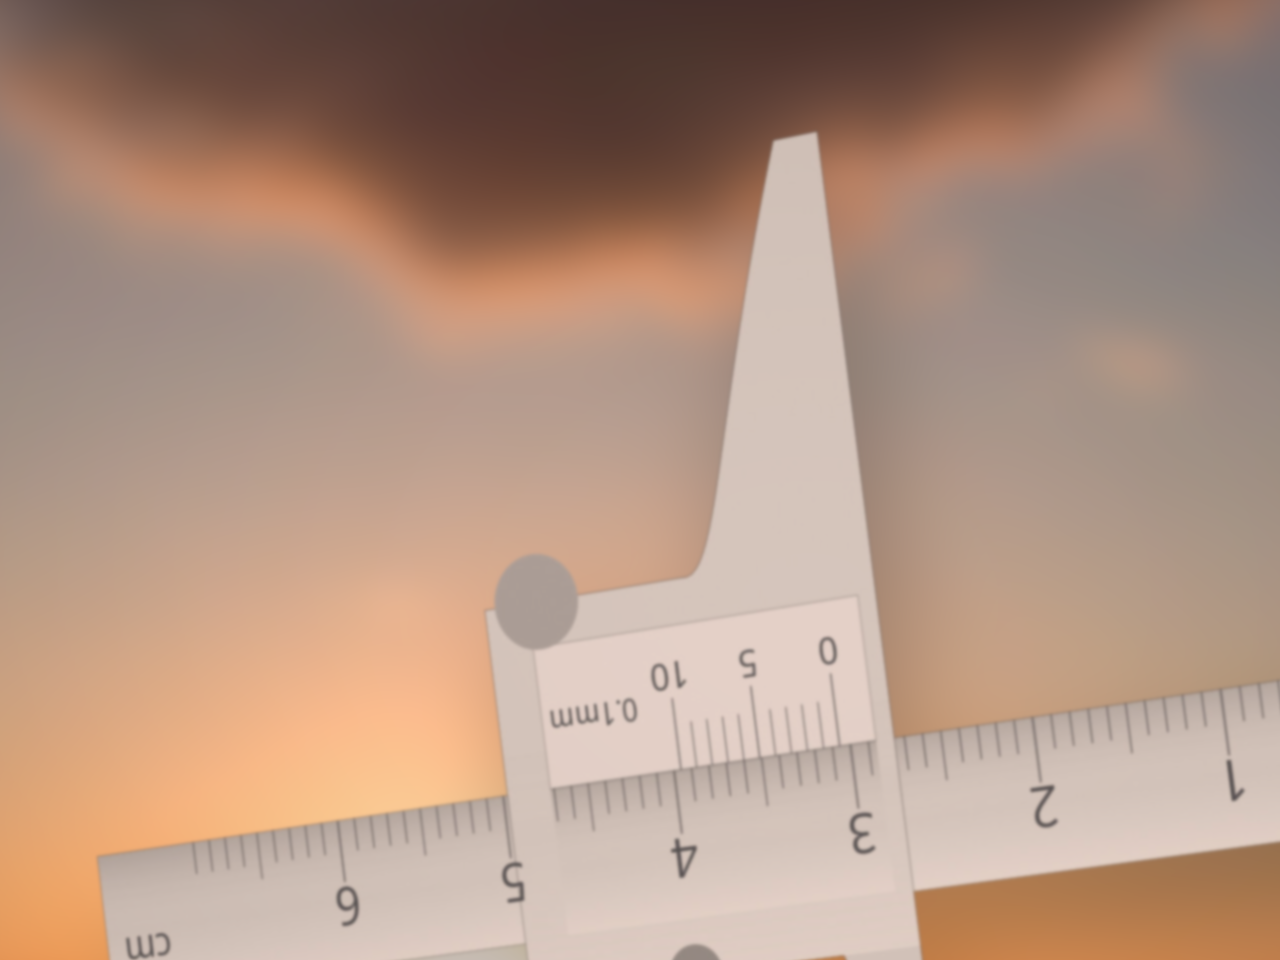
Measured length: 30.6,mm
